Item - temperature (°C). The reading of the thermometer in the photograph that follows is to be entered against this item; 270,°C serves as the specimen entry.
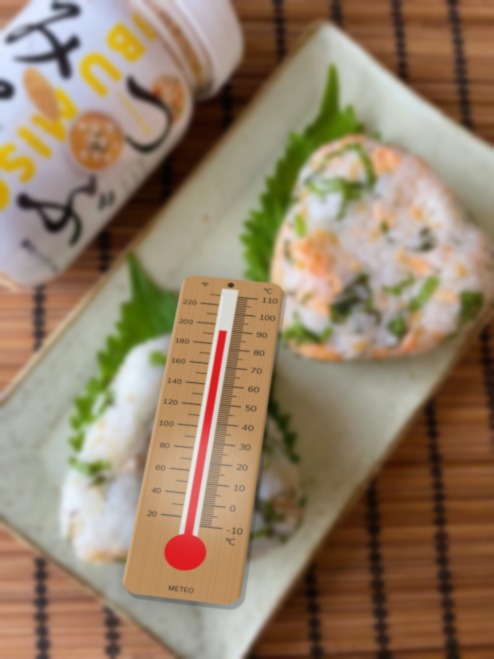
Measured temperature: 90,°C
